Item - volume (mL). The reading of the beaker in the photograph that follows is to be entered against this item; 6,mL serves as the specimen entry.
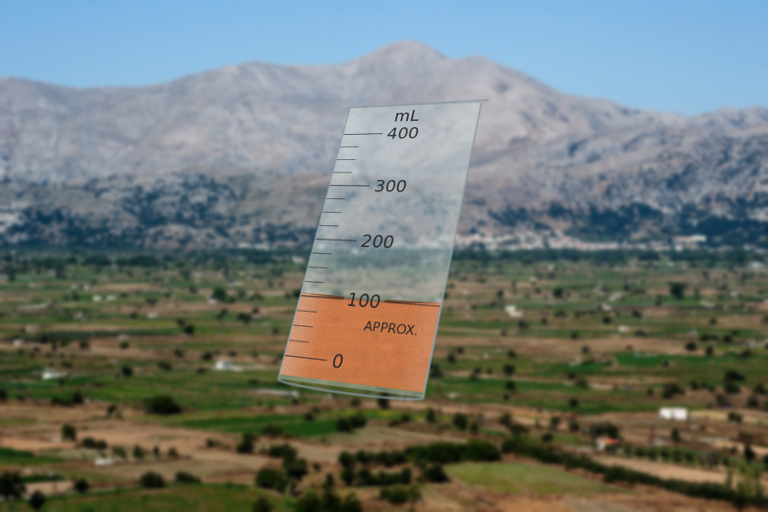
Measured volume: 100,mL
